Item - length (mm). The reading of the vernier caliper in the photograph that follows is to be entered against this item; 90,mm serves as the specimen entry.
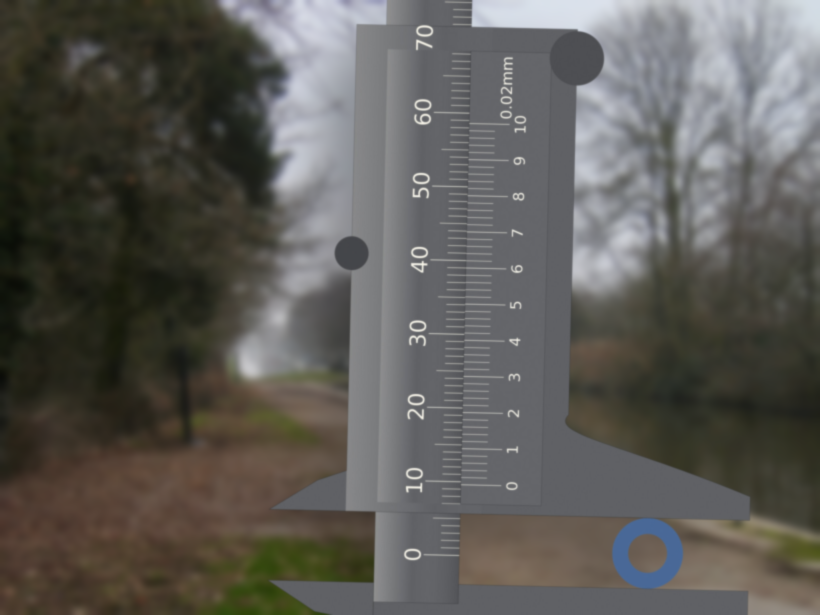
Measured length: 9.6,mm
